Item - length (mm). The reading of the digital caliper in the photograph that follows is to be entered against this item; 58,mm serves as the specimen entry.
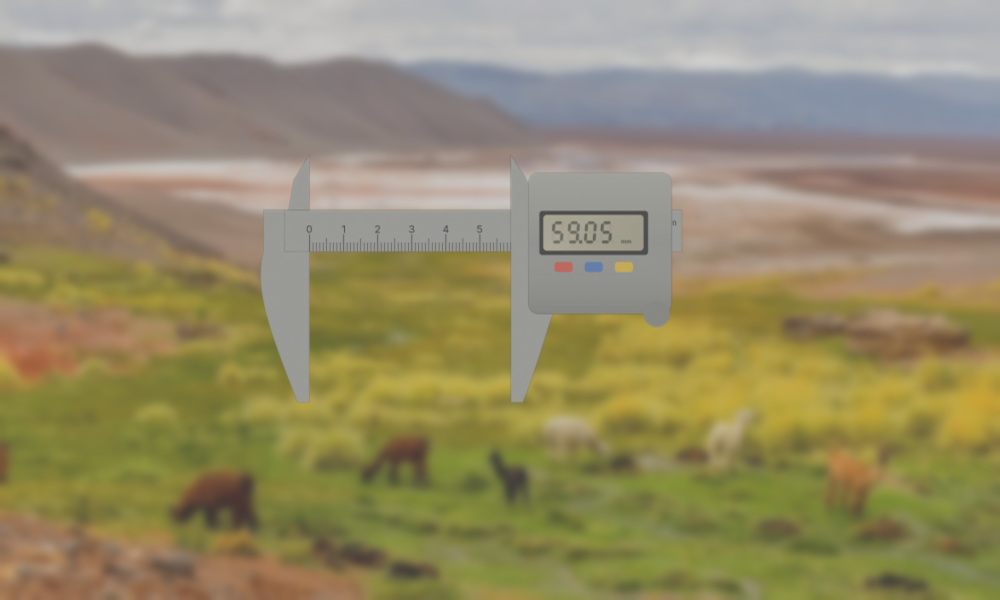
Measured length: 59.05,mm
